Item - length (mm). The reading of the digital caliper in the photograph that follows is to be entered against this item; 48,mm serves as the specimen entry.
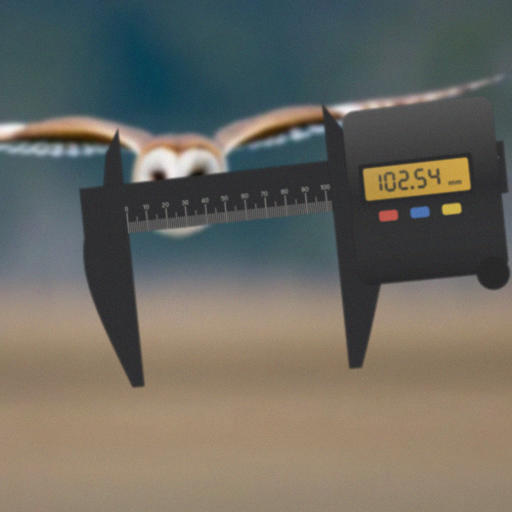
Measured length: 102.54,mm
